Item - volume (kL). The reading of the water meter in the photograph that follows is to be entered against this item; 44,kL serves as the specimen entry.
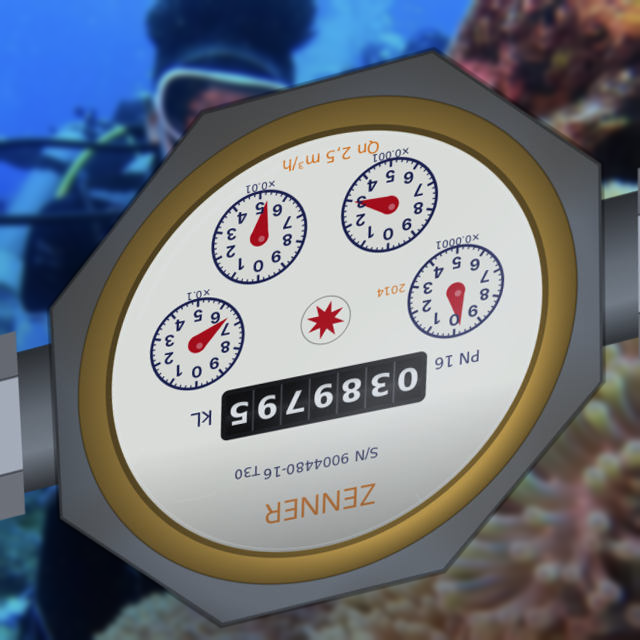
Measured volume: 389795.6529,kL
